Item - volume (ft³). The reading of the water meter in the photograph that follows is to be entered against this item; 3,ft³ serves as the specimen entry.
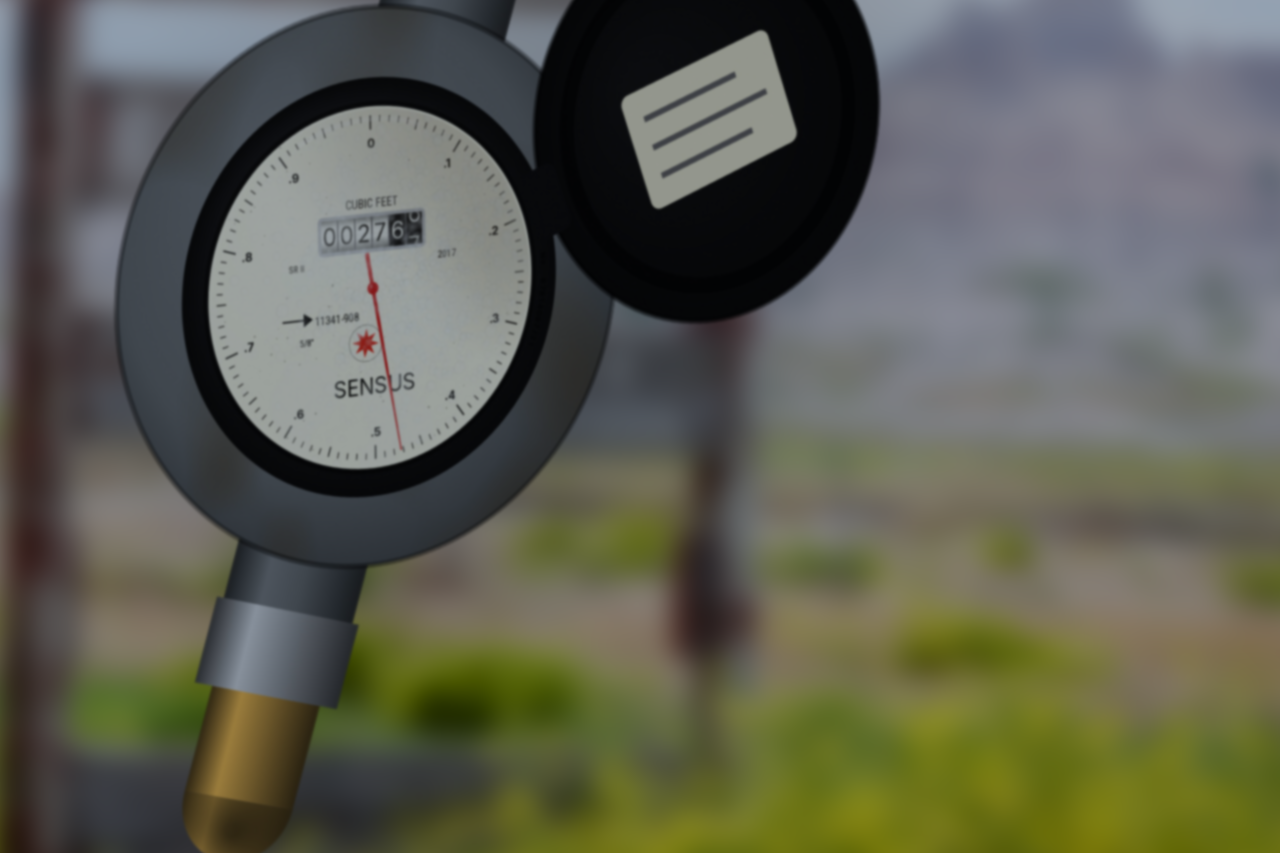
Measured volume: 2766.47,ft³
